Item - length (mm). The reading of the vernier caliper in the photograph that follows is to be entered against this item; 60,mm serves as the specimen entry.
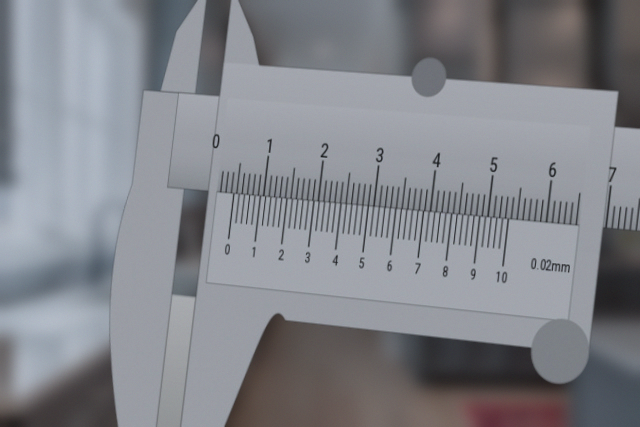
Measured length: 4.5,mm
